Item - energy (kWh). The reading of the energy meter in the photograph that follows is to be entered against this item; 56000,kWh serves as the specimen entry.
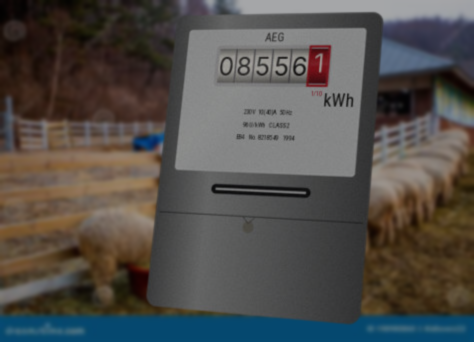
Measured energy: 8556.1,kWh
